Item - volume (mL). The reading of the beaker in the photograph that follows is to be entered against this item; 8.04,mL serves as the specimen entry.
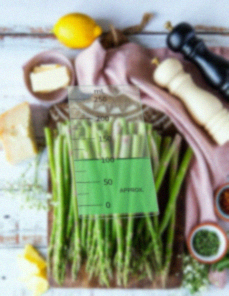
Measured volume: 100,mL
